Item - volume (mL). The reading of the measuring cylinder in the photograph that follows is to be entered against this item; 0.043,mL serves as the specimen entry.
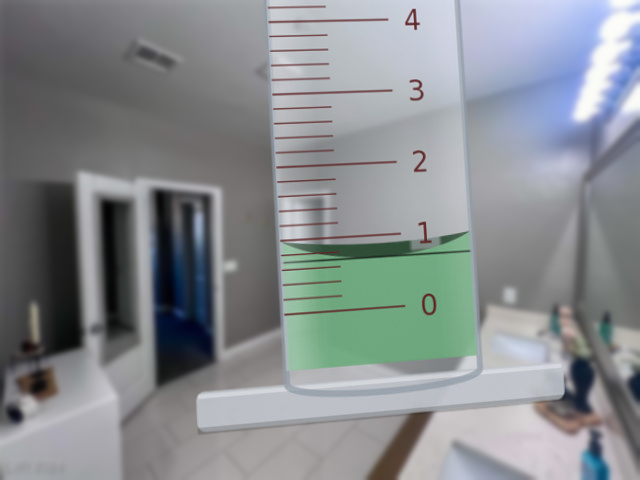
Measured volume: 0.7,mL
